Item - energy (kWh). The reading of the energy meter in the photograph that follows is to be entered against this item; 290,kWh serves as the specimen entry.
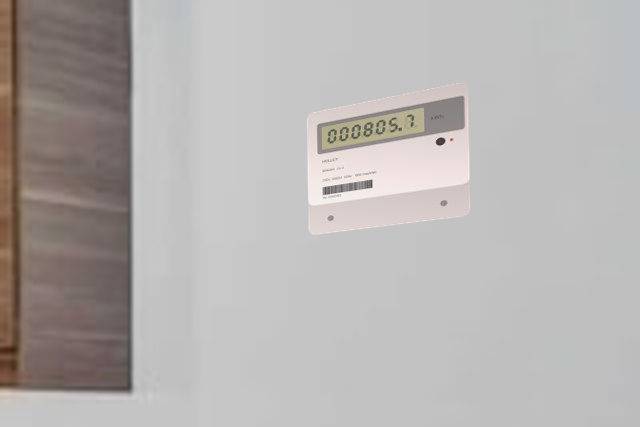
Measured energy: 805.7,kWh
